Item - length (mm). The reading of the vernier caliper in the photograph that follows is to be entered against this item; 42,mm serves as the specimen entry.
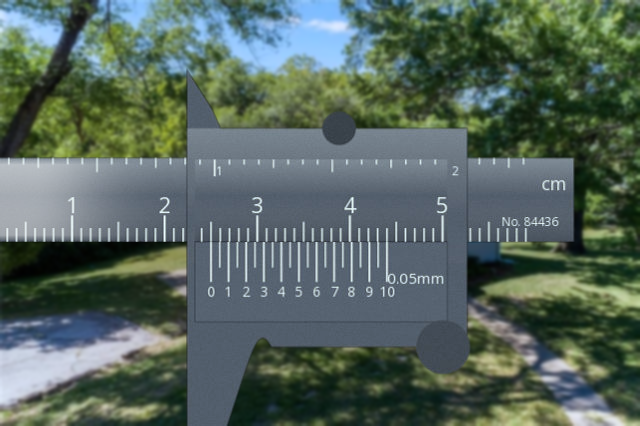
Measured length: 25.0,mm
